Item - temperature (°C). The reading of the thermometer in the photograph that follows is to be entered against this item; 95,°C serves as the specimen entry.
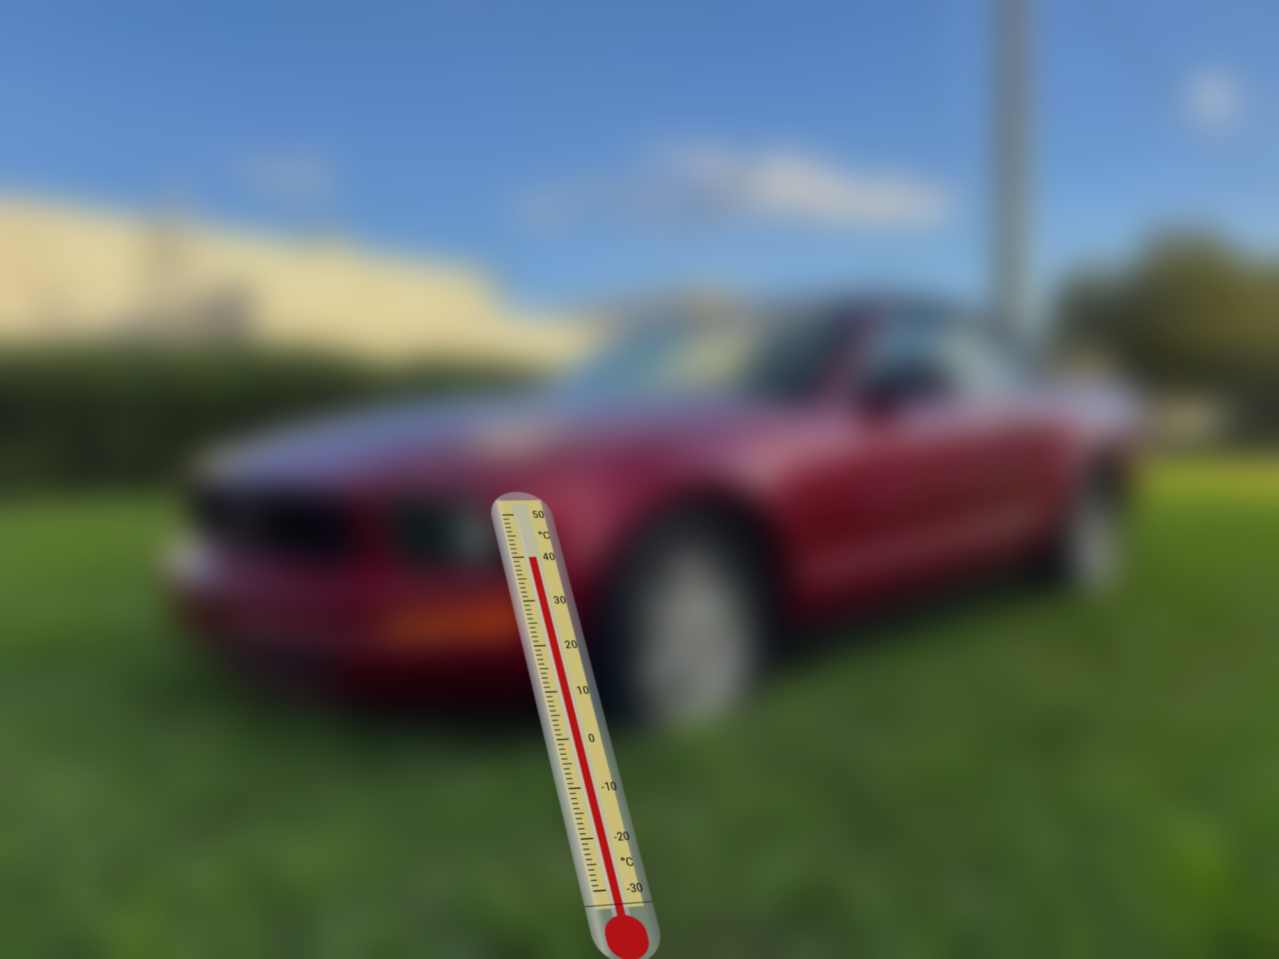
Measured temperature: 40,°C
